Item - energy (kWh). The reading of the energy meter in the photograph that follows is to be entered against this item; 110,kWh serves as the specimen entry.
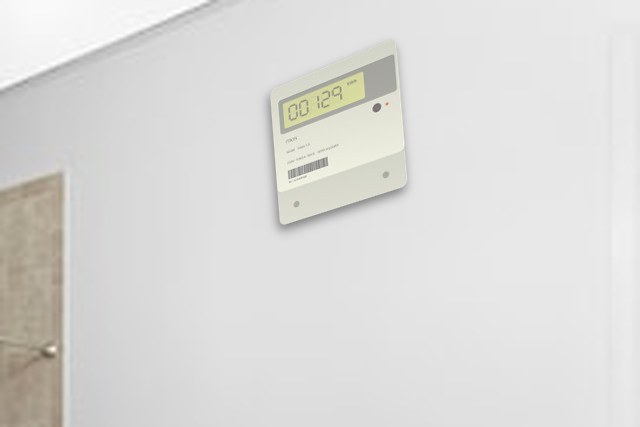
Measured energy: 129,kWh
